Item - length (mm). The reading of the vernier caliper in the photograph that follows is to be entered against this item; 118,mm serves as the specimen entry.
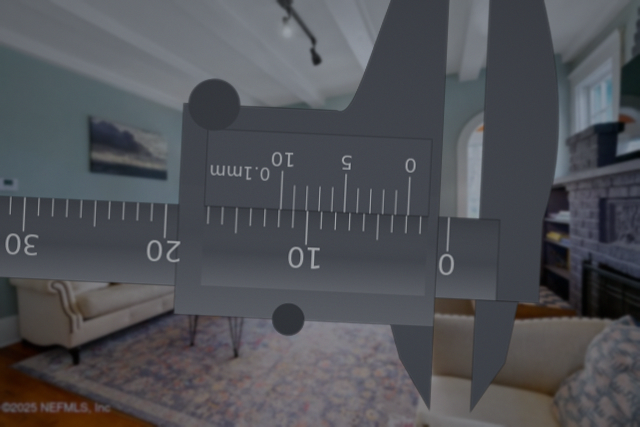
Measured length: 2.9,mm
